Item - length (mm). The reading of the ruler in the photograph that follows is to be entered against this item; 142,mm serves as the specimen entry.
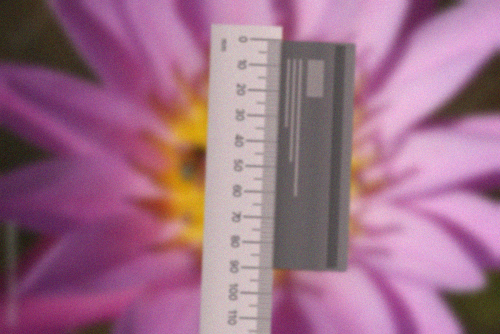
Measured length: 90,mm
